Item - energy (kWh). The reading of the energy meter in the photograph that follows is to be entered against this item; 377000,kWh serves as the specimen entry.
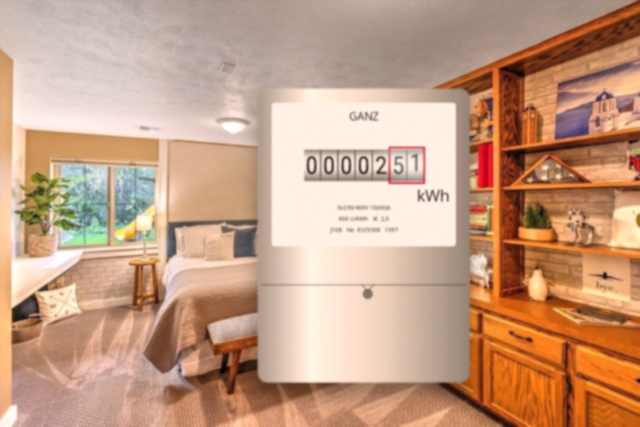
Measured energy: 2.51,kWh
